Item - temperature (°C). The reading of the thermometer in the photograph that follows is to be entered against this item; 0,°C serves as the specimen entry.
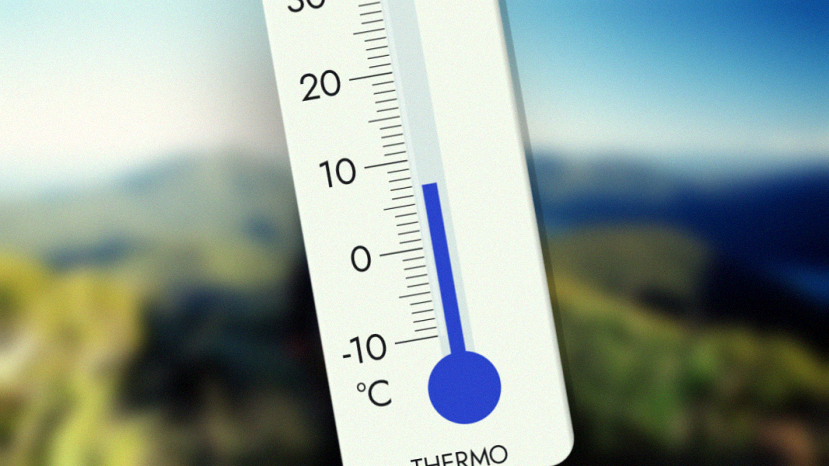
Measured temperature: 7,°C
